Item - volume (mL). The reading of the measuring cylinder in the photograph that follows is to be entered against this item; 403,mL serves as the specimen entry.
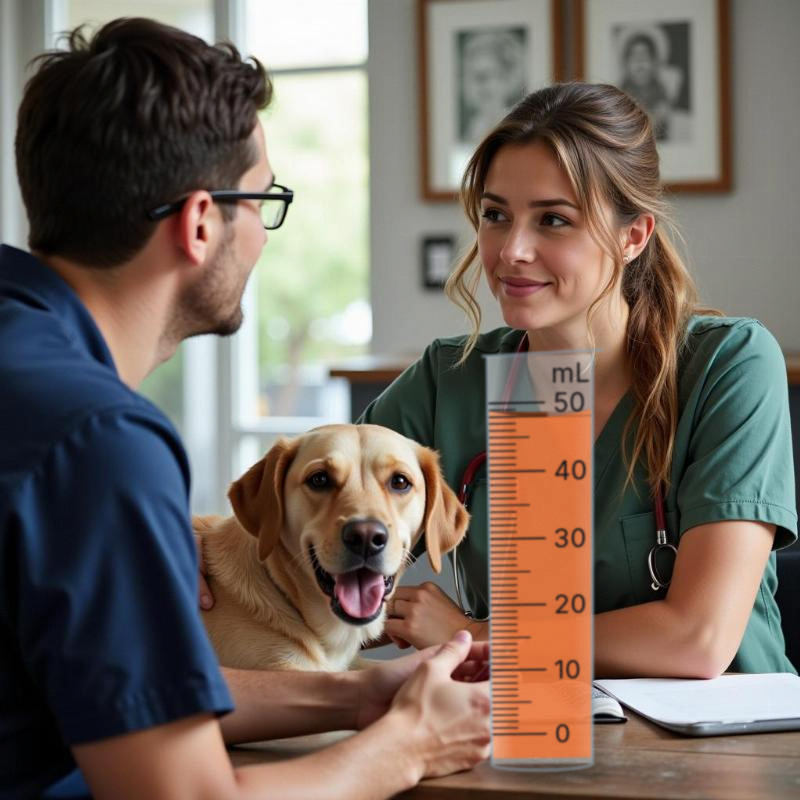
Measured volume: 48,mL
